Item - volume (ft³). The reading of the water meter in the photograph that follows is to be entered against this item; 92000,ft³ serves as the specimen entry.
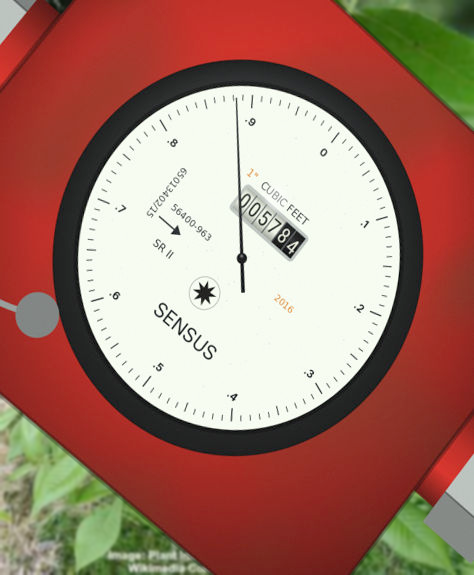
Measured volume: 5783.88,ft³
